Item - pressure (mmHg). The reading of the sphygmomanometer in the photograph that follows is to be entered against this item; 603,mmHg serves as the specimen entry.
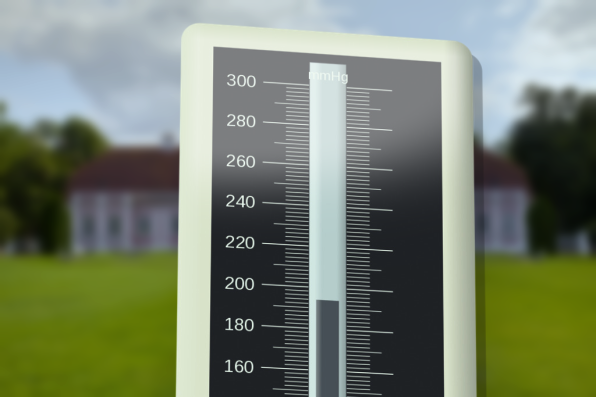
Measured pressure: 194,mmHg
